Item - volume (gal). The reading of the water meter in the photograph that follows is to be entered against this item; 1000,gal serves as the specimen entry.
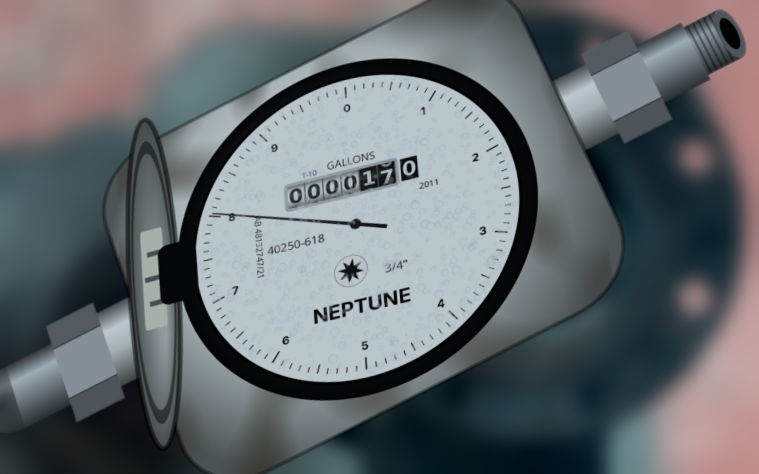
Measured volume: 168.0,gal
